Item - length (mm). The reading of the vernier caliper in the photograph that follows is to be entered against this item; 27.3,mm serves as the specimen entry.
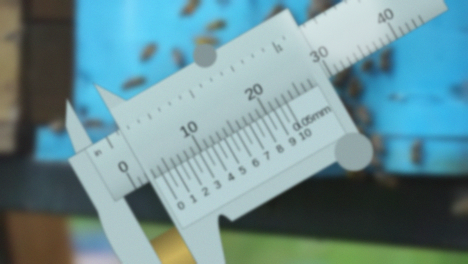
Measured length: 4.0,mm
